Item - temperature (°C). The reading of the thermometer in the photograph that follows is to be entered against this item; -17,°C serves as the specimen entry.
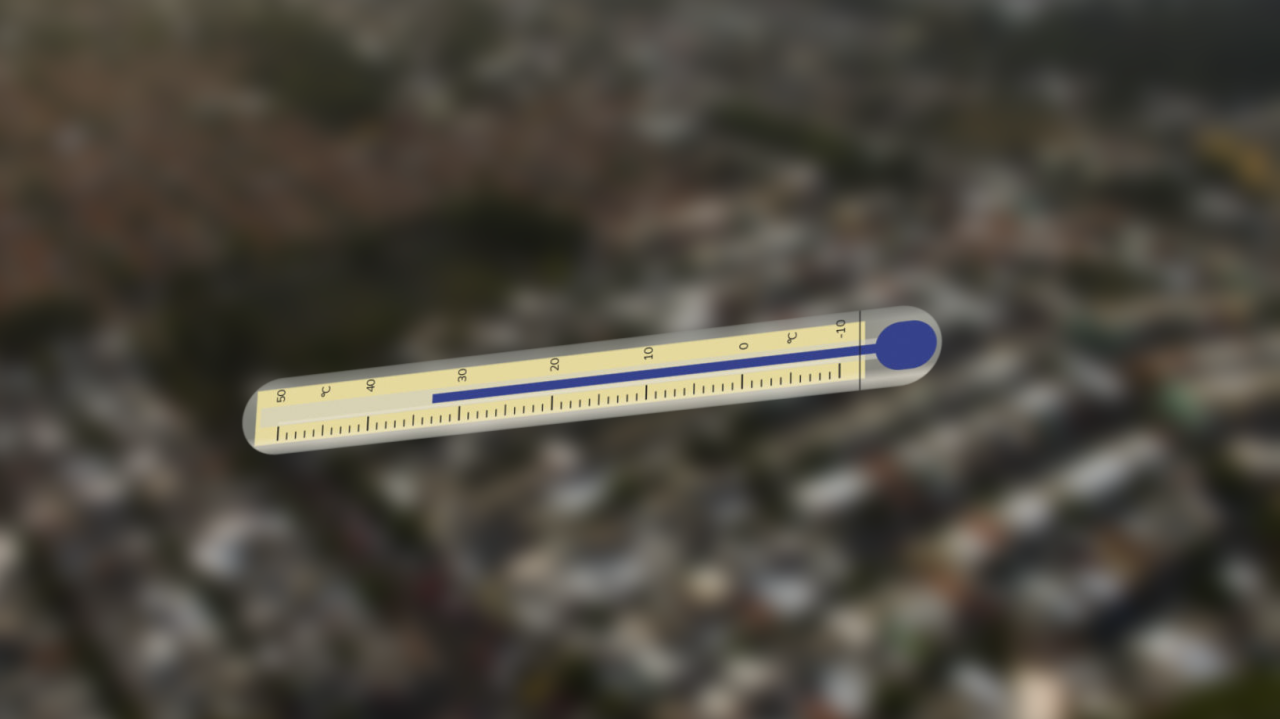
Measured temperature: 33,°C
